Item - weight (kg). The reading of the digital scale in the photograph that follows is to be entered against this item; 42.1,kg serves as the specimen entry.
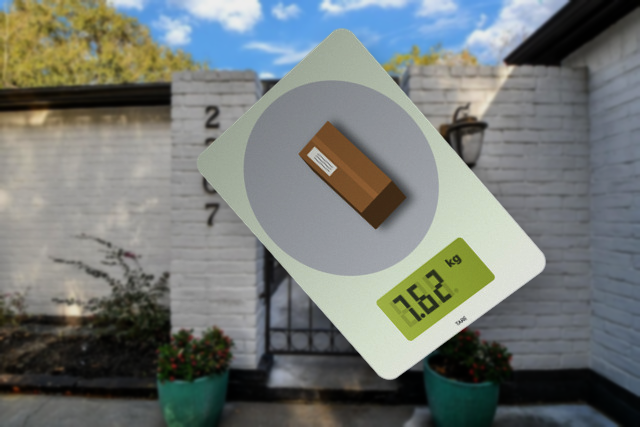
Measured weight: 7.62,kg
